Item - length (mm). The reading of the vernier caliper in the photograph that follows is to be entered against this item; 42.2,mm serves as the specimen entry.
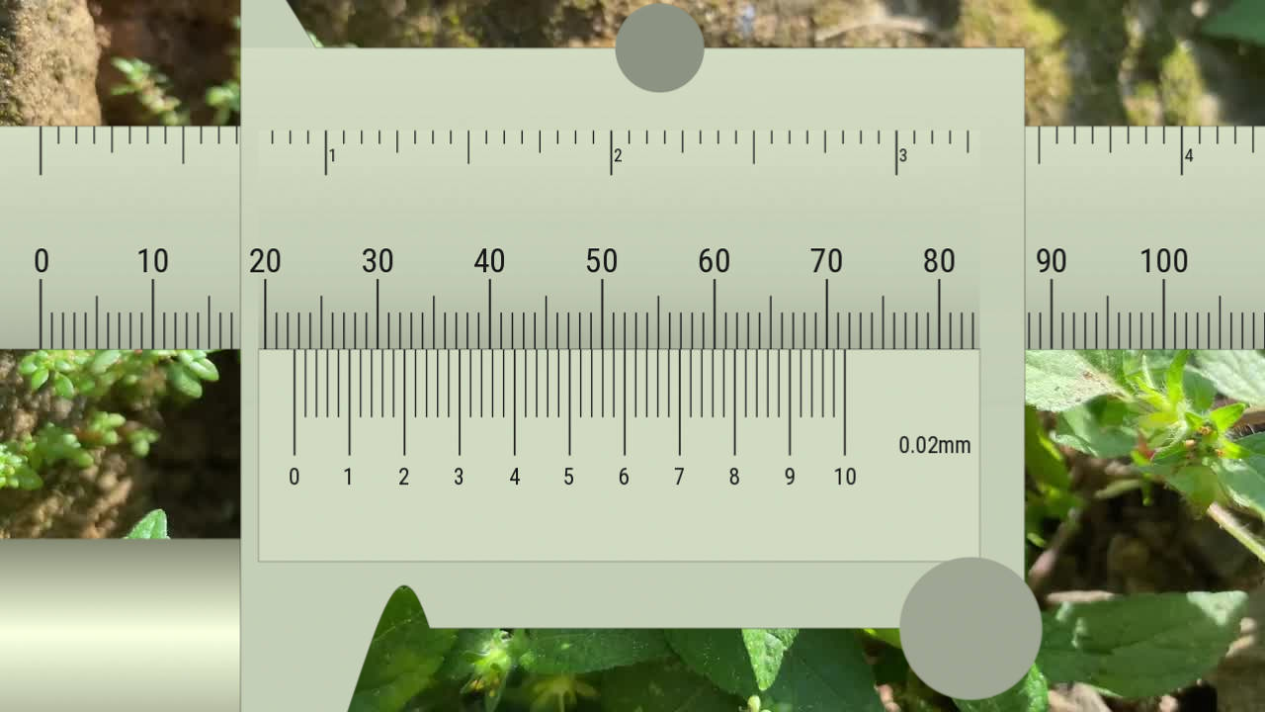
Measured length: 22.6,mm
